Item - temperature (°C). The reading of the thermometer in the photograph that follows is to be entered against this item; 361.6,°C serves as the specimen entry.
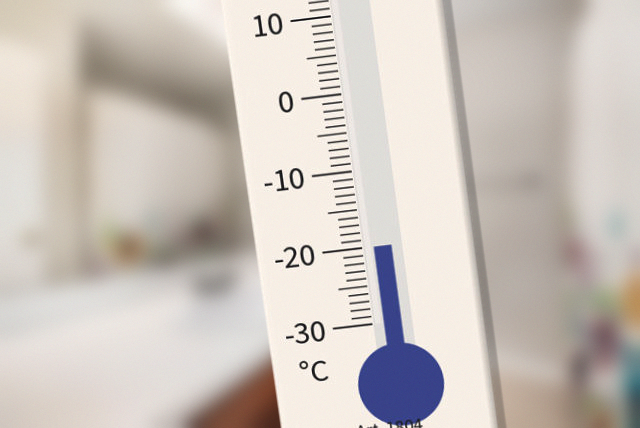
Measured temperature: -20,°C
